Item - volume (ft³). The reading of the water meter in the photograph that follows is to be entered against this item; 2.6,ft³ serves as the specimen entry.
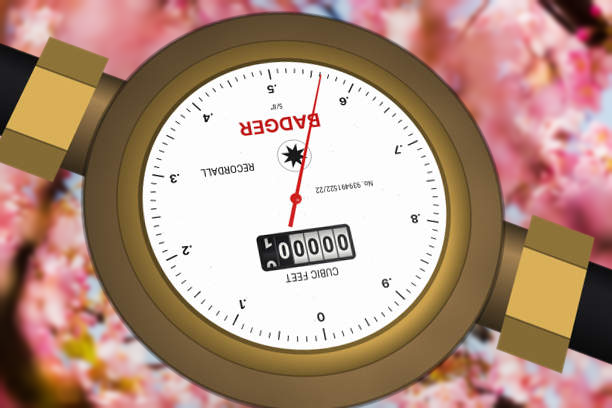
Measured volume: 0.56,ft³
